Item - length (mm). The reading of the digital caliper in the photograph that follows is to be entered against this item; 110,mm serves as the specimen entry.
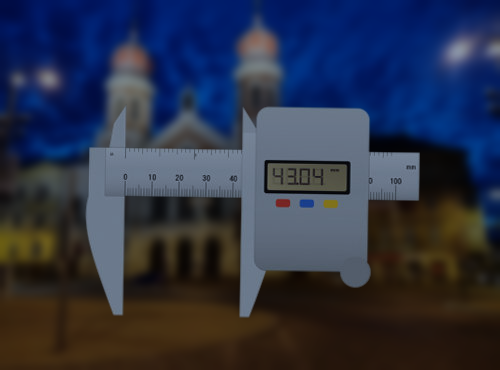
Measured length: 43.04,mm
